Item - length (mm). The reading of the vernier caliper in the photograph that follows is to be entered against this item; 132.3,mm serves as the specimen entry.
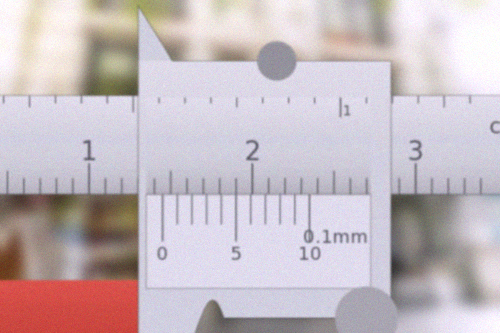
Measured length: 14.5,mm
